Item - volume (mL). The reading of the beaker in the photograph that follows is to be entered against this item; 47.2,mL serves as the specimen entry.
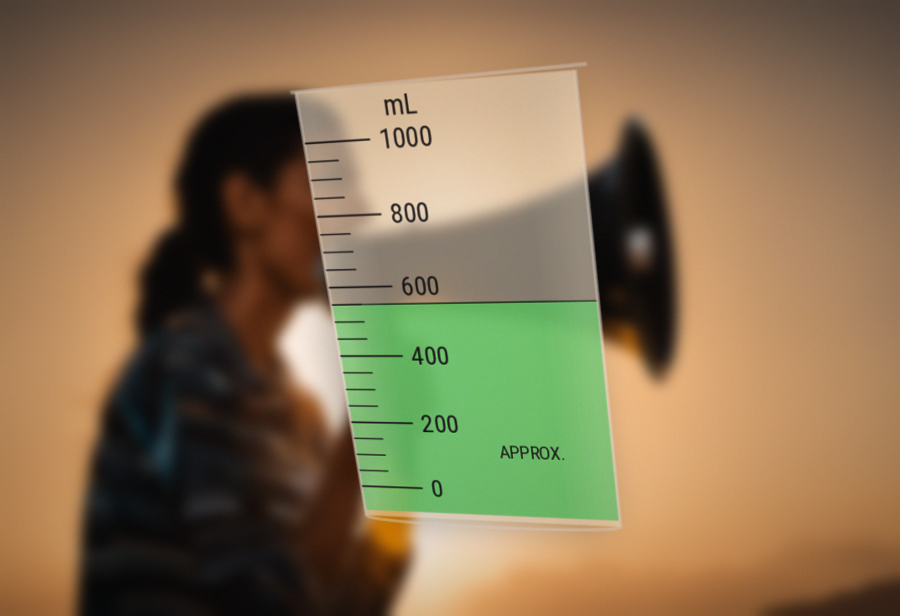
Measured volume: 550,mL
